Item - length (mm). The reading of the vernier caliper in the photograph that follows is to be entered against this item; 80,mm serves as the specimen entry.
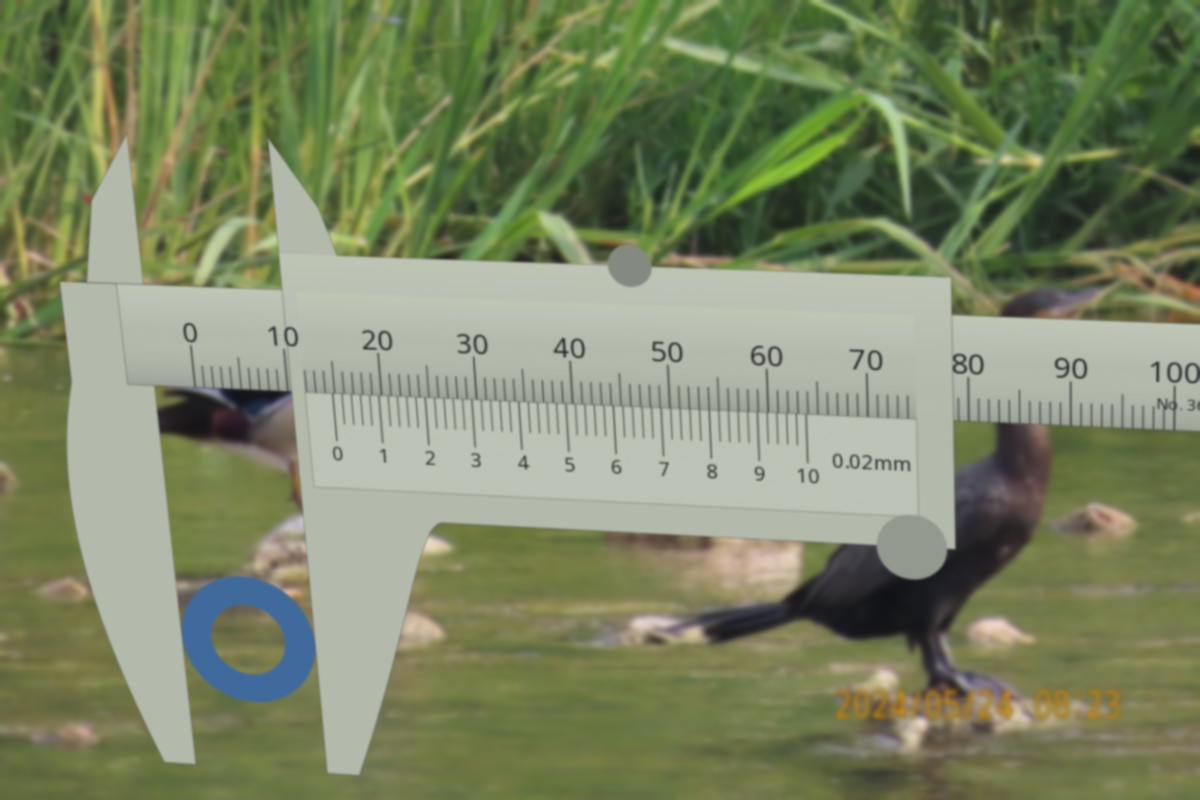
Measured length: 14.8,mm
